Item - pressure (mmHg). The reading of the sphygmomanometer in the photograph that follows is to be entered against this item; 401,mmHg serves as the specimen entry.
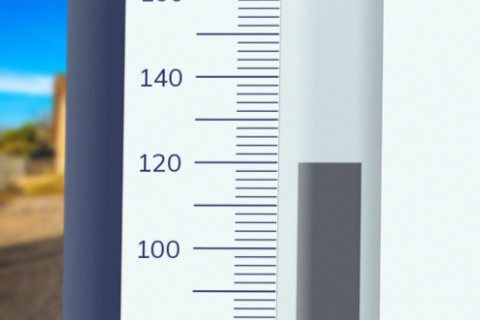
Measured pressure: 120,mmHg
